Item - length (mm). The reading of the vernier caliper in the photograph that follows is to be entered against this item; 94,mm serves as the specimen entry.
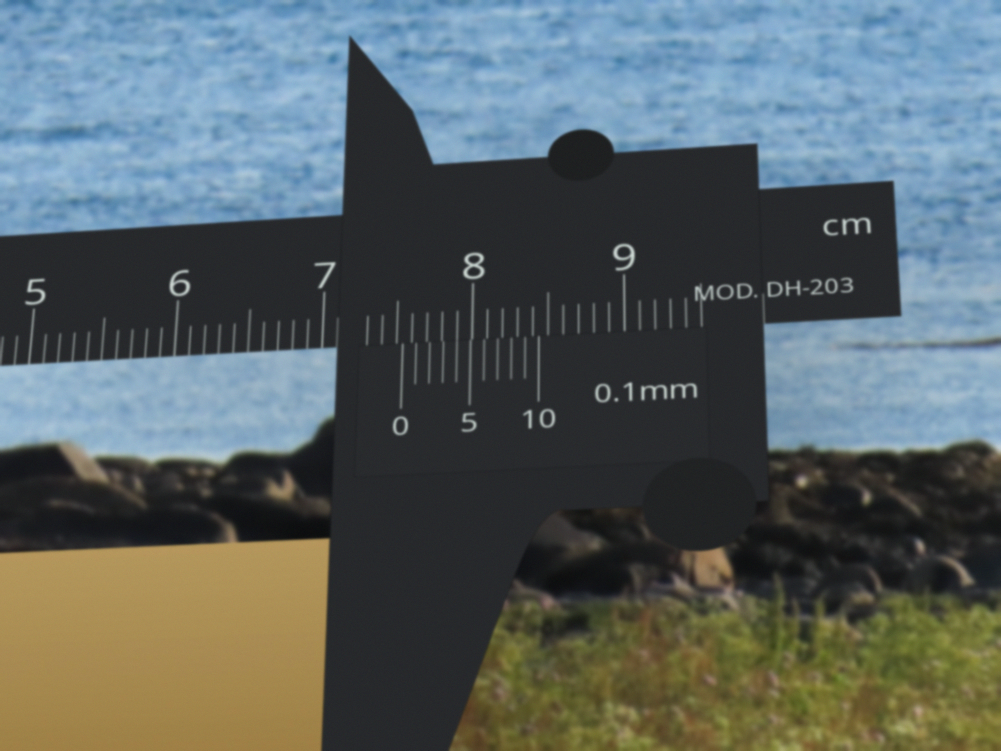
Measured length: 75.4,mm
